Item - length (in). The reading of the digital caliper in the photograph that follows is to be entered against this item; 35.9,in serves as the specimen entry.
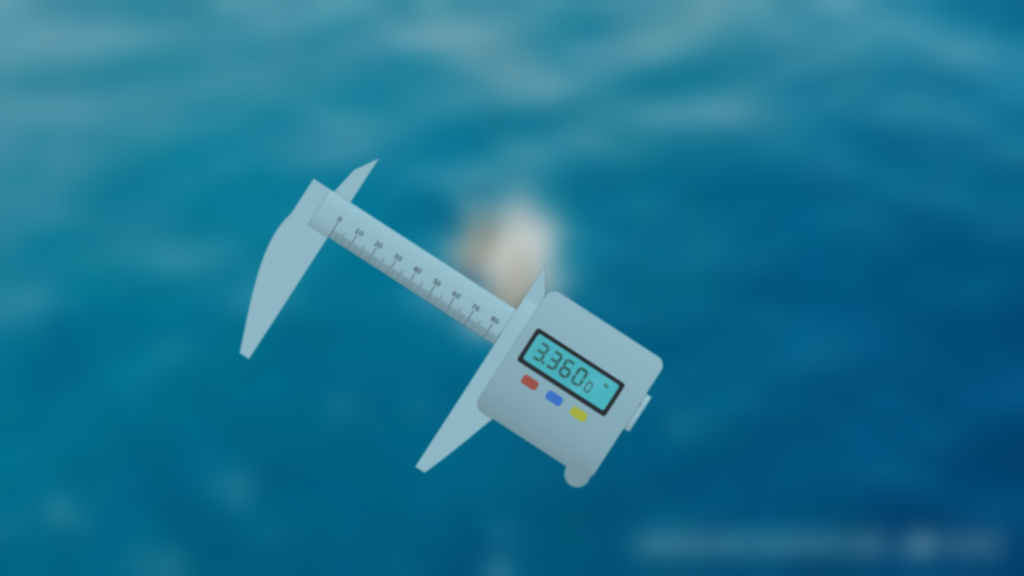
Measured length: 3.3600,in
